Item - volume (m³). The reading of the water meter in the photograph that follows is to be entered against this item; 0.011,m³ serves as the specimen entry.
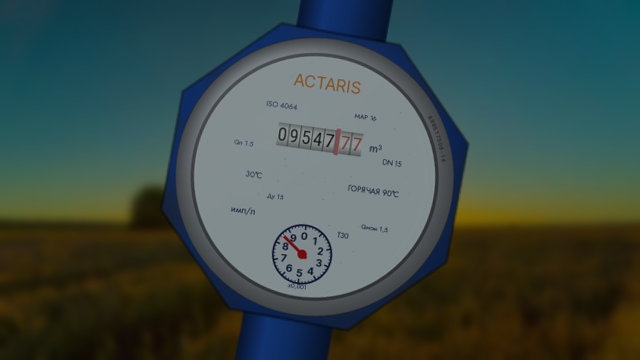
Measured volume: 9547.778,m³
